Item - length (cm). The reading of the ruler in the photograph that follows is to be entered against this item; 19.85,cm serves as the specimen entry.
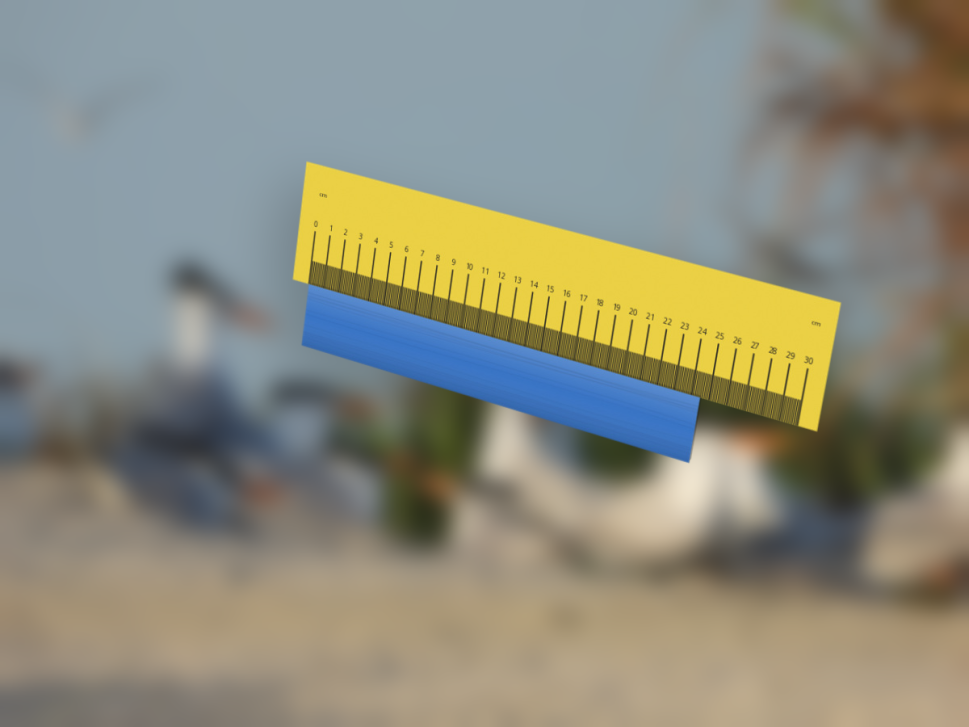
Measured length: 24.5,cm
